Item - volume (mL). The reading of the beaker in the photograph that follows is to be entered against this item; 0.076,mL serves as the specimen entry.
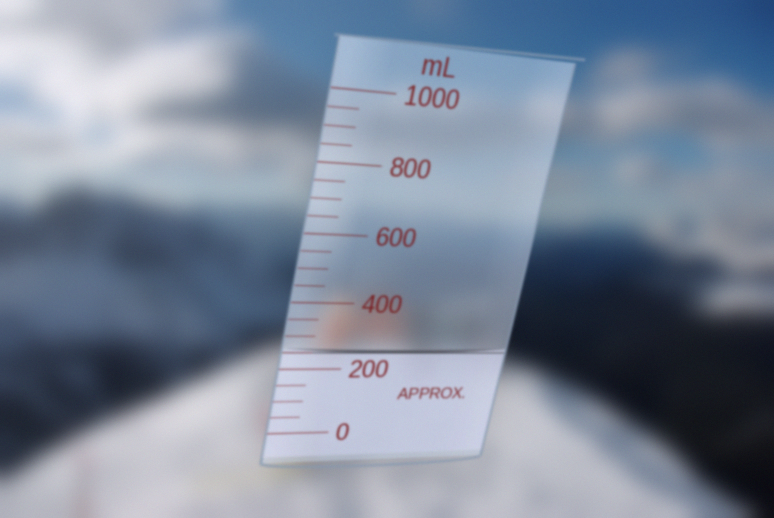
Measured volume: 250,mL
